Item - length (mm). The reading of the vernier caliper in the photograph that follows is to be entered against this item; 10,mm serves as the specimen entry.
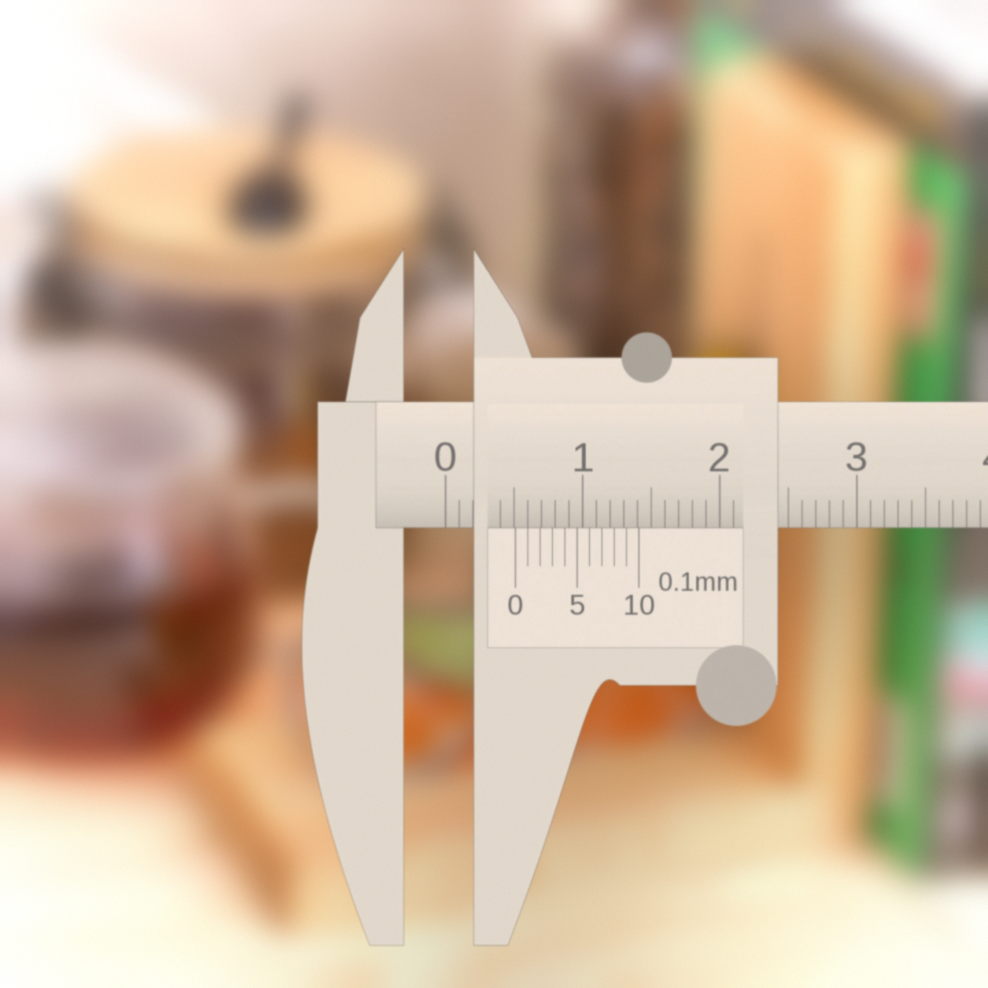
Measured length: 5.1,mm
